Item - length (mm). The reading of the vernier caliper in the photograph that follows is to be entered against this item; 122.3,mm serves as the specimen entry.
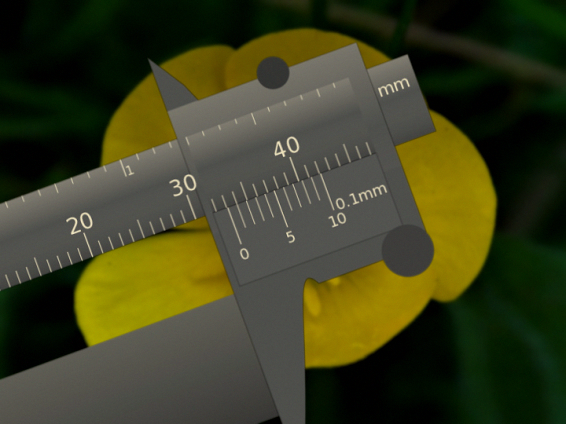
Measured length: 33.1,mm
